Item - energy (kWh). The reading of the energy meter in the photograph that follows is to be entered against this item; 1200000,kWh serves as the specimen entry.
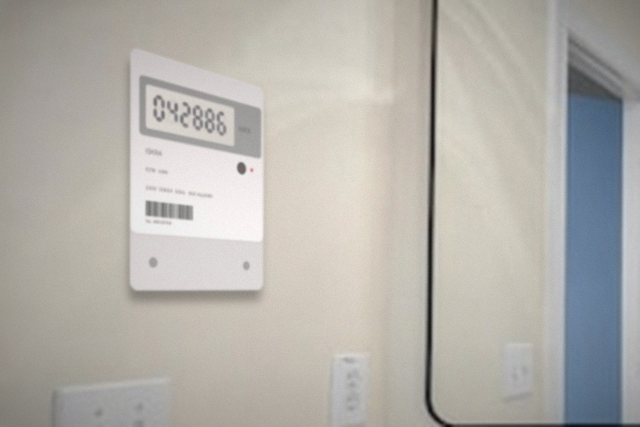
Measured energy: 42886,kWh
